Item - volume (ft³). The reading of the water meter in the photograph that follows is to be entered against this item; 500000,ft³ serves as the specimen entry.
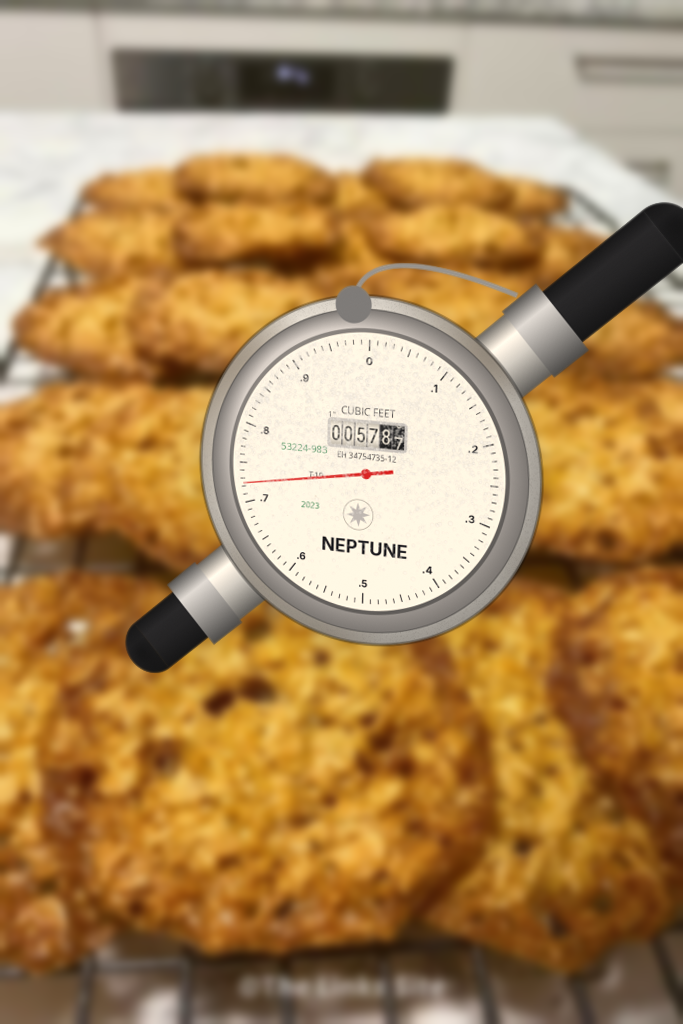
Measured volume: 5786.72,ft³
